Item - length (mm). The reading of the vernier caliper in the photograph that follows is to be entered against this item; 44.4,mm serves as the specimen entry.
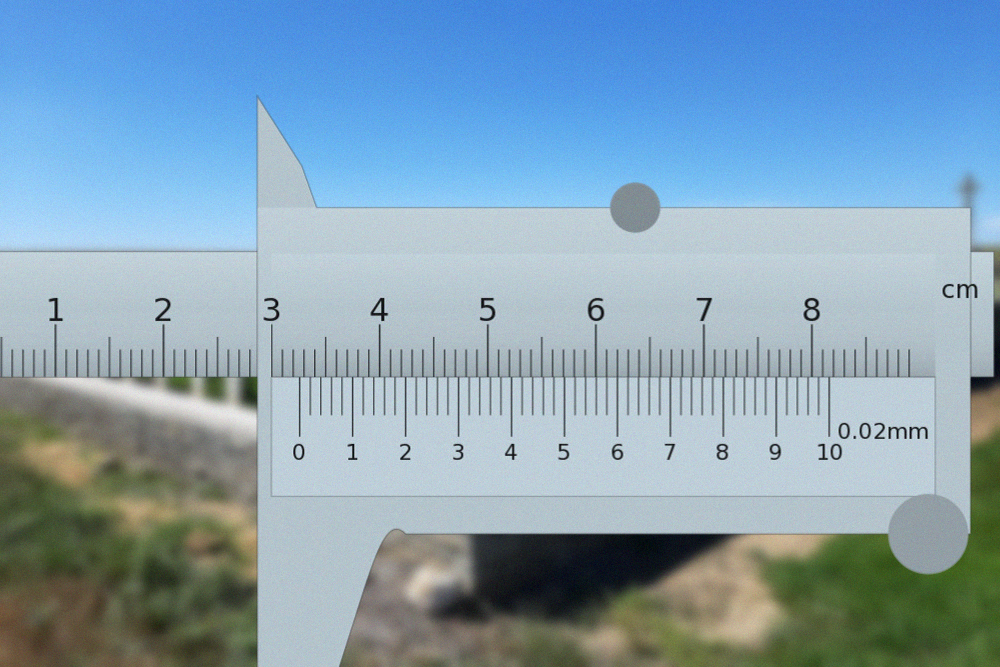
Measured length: 32.6,mm
